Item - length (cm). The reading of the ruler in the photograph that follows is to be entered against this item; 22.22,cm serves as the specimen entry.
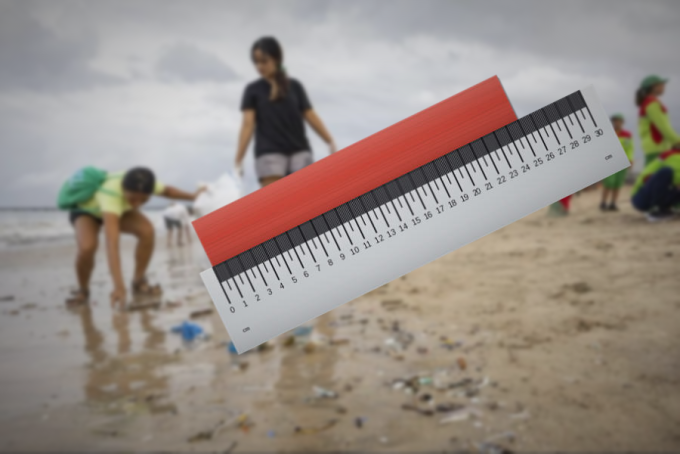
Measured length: 25,cm
